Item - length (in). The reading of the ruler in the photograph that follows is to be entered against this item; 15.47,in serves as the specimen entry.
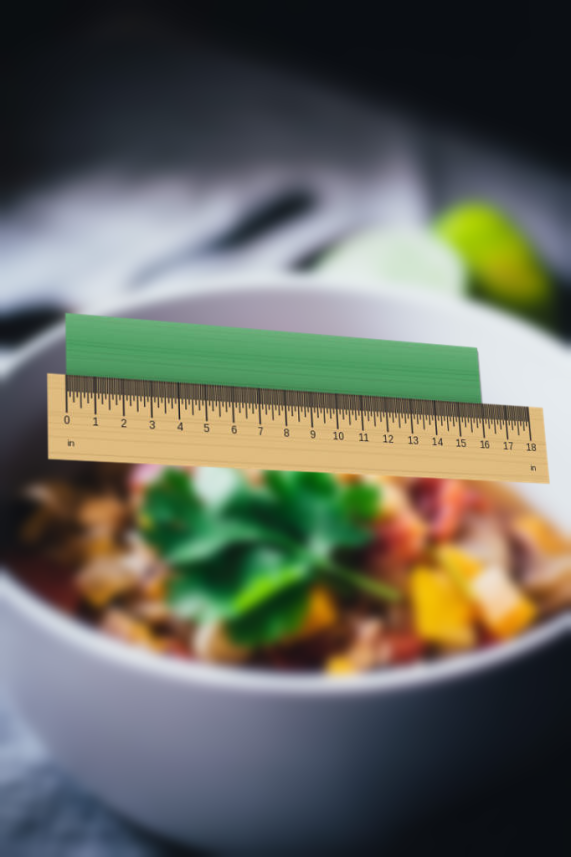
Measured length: 16,in
